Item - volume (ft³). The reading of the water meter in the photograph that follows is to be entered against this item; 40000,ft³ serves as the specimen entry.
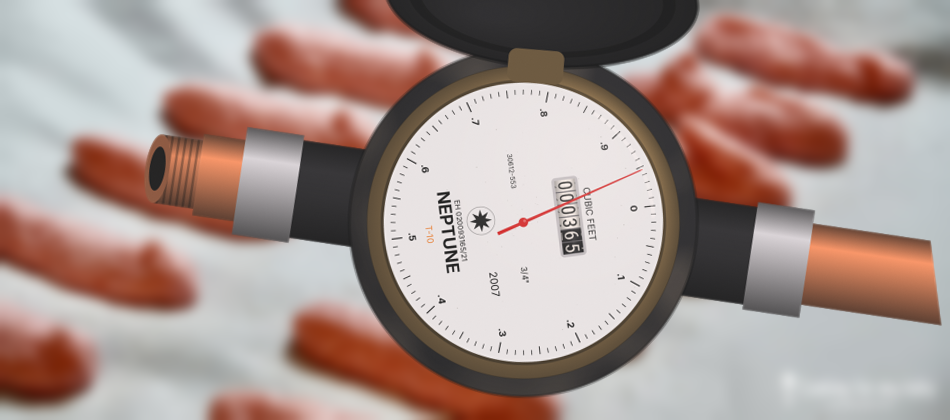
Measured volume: 364.95,ft³
